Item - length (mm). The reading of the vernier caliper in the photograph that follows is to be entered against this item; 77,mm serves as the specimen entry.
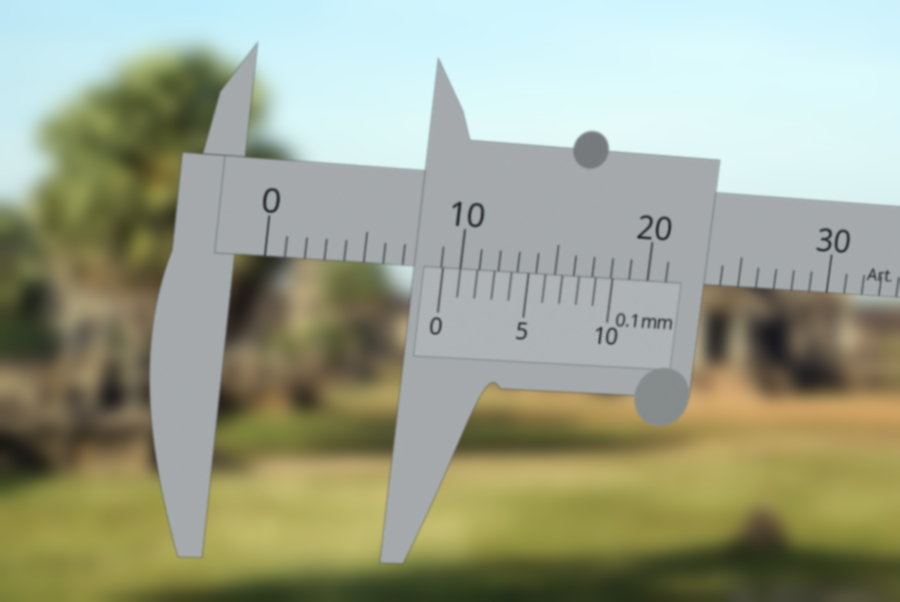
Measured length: 9.1,mm
